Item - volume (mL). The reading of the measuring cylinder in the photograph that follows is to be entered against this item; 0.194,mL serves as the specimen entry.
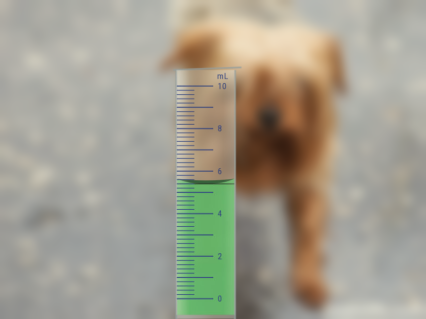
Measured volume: 5.4,mL
